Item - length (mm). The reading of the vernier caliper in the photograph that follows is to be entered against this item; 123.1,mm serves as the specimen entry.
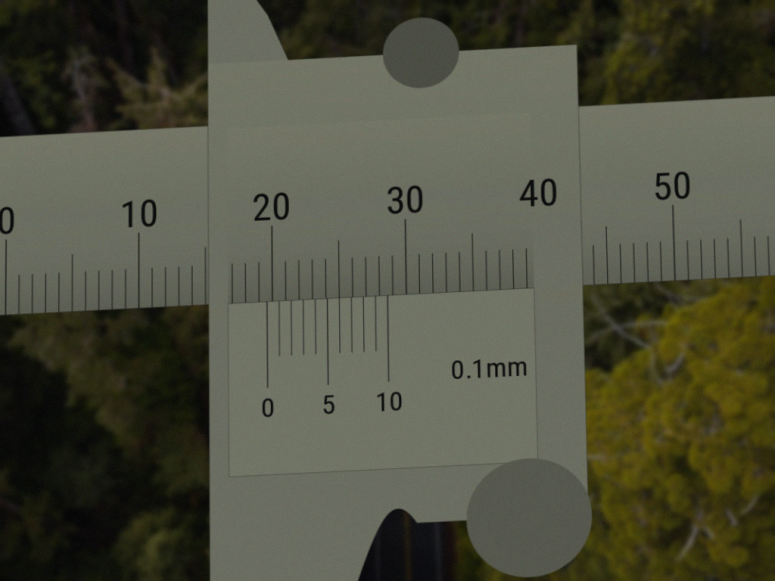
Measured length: 19.6,mm
